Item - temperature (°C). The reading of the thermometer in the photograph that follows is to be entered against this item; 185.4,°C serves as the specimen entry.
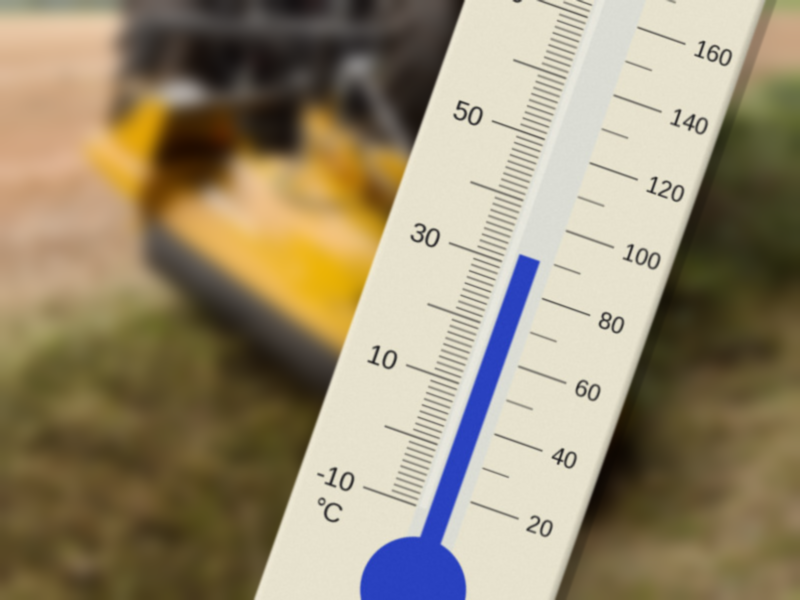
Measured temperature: 32,°C
